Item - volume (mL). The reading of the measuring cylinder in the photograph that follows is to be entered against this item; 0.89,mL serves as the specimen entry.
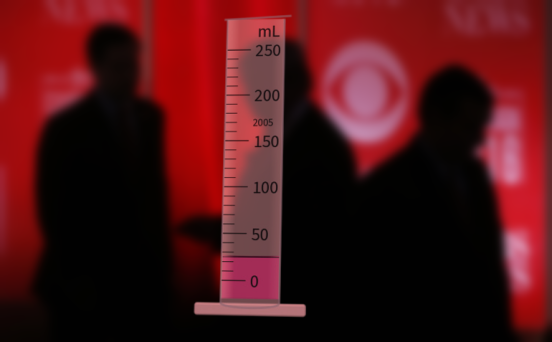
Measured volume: 25,mL
